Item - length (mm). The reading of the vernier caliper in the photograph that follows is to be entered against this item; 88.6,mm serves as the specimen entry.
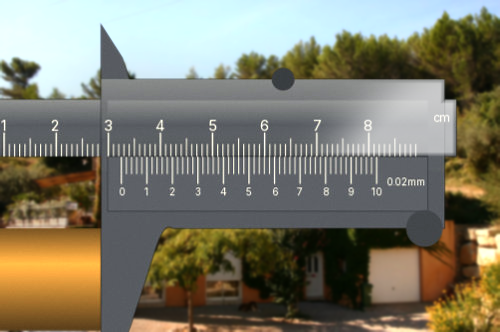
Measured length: 32.5,mm
